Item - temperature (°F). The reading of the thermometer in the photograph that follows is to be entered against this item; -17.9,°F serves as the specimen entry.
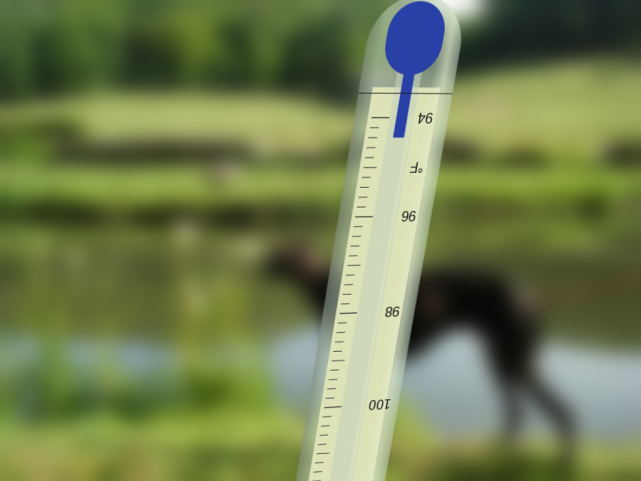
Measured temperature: 94.4,°F
